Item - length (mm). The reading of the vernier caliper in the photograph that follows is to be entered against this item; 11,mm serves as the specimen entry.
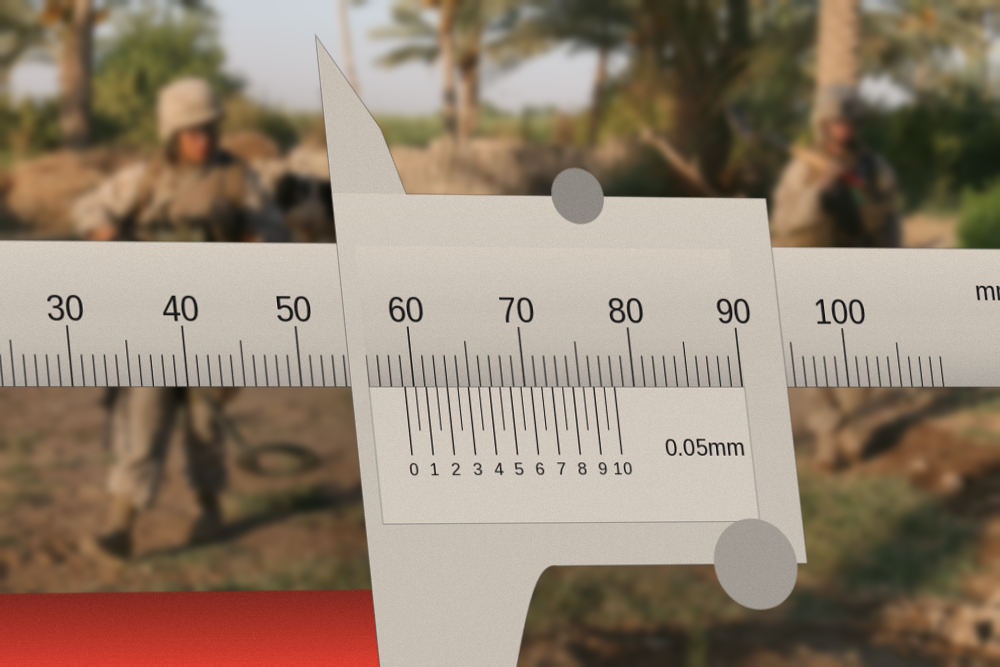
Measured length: 59.2,mm
